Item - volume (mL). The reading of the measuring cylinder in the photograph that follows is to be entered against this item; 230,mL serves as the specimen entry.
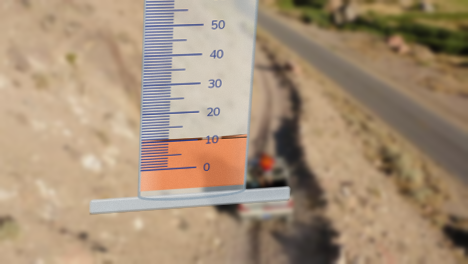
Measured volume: 10,mL
